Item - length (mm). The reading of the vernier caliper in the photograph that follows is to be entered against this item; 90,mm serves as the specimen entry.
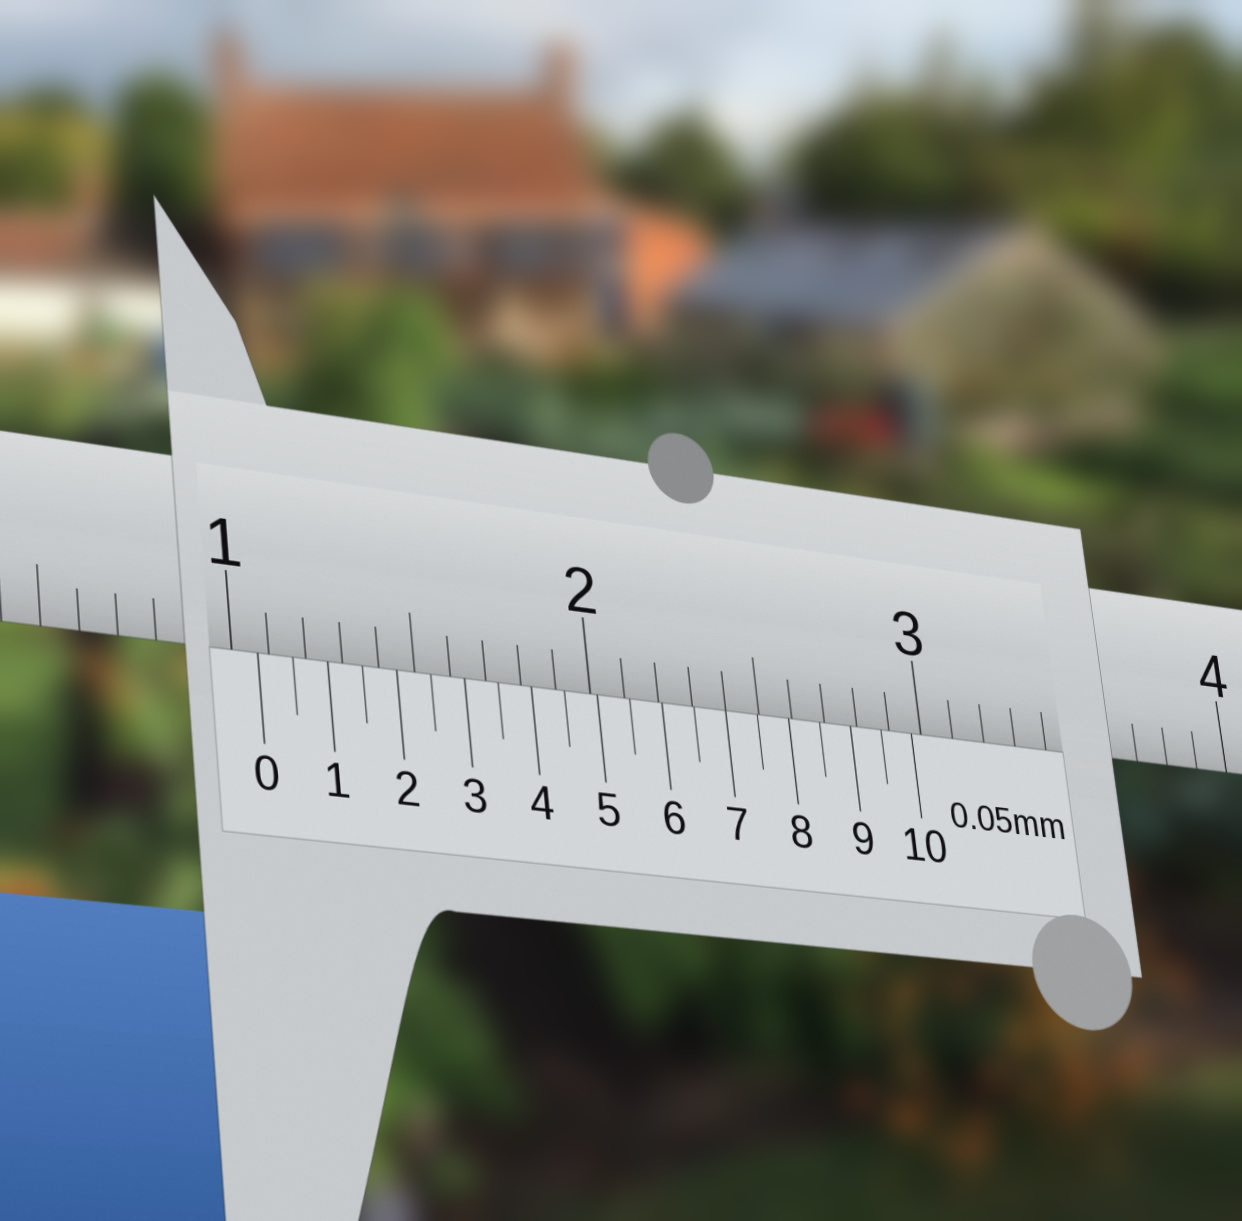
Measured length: 10.70,mm
